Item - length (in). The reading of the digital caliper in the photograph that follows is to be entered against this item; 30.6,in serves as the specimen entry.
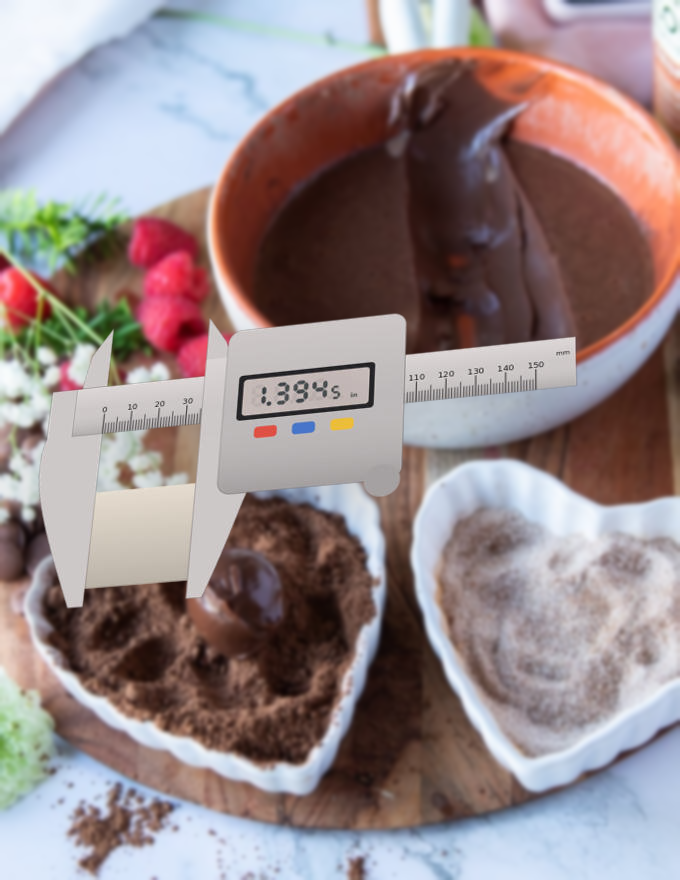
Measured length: 1.3945,in
